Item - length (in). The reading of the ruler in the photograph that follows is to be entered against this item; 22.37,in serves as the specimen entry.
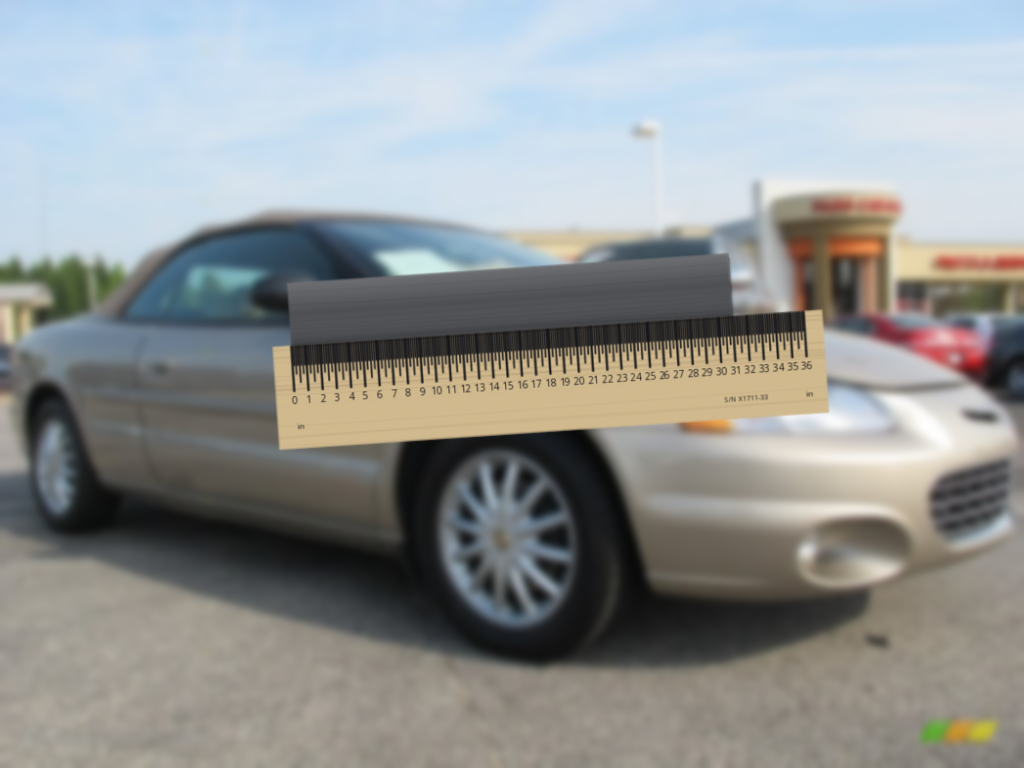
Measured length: 31,in
